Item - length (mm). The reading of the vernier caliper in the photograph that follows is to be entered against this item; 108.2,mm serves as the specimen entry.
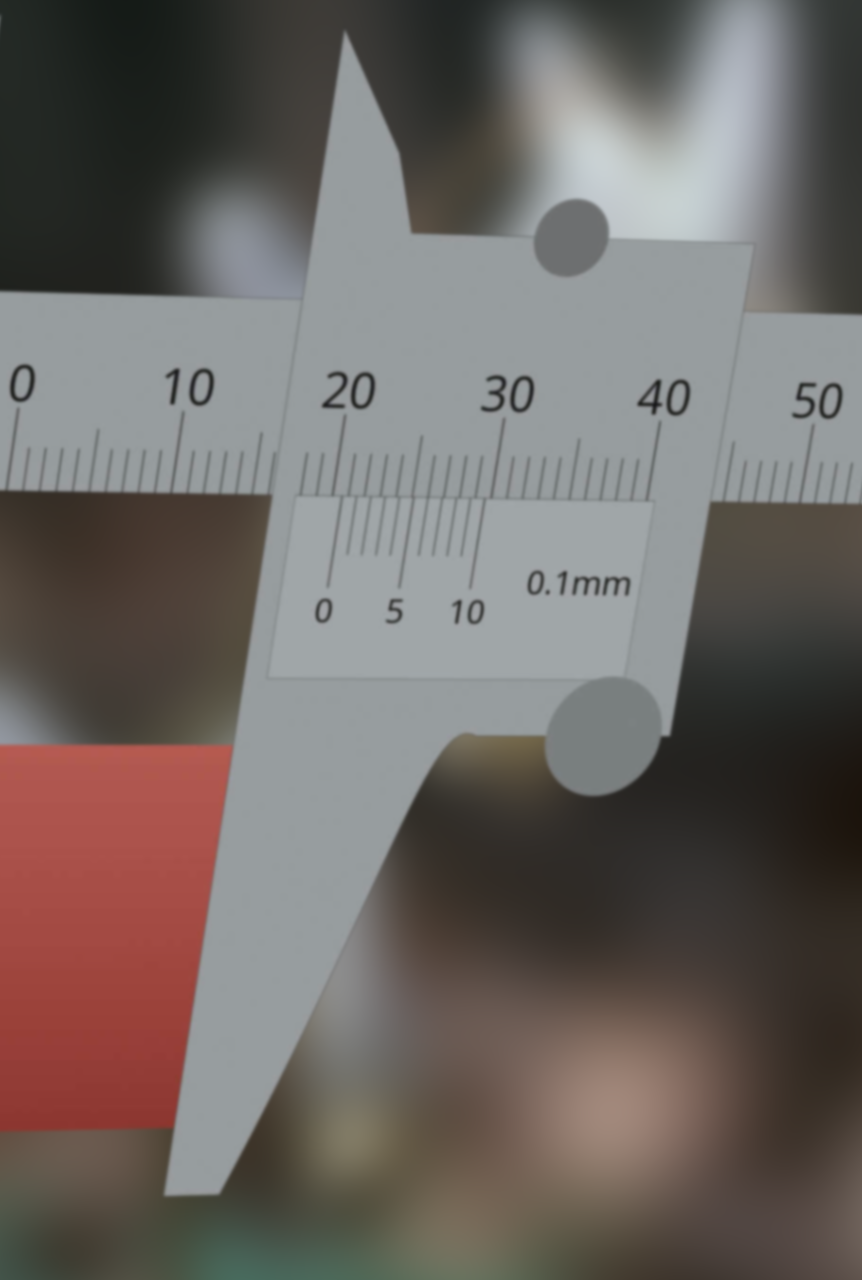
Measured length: 20.6,mm
